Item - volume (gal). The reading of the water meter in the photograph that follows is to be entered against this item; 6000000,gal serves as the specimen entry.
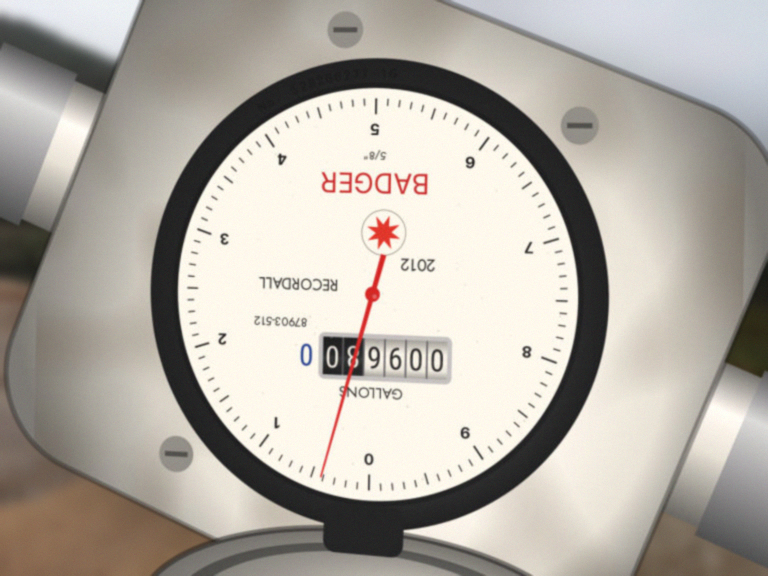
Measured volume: 96800.4,gal
